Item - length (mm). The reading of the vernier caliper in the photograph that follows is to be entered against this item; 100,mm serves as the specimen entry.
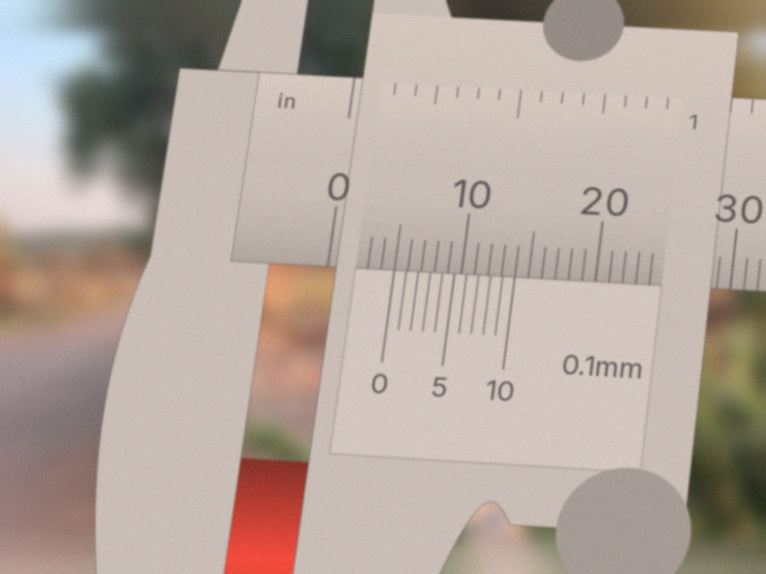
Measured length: 5.0,mm
